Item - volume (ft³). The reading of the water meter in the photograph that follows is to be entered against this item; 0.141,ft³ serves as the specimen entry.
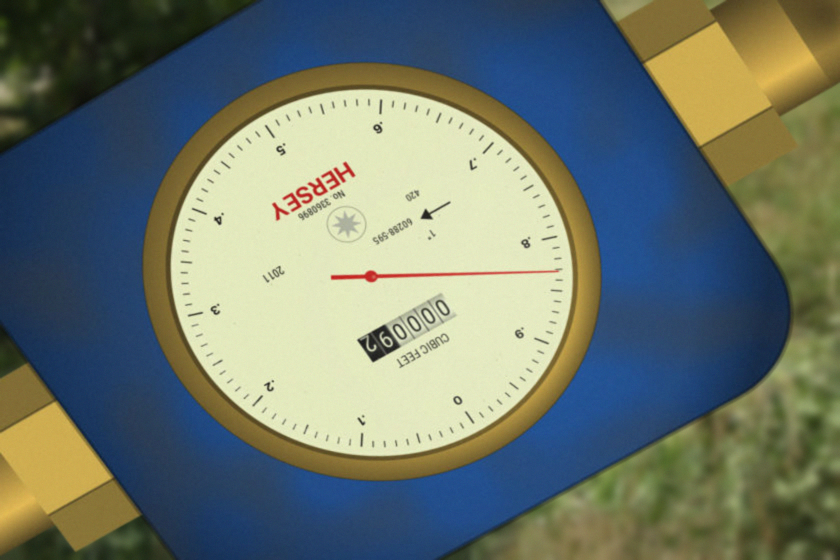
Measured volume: 91.83,ft³
